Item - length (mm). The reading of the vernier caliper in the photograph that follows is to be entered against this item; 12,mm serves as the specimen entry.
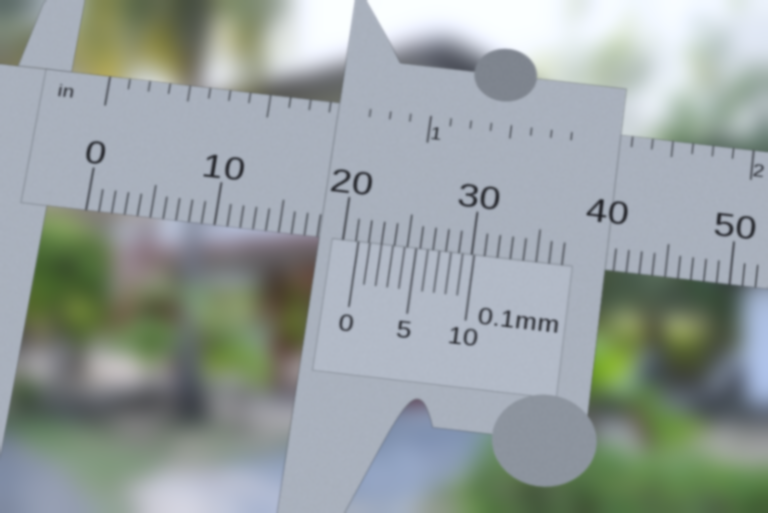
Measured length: 21.2,mm
